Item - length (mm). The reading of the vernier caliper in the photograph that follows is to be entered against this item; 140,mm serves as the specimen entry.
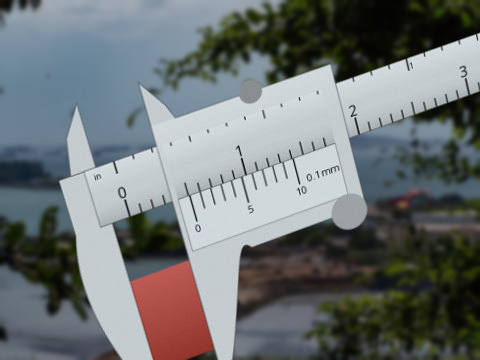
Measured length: 5.1,mm
